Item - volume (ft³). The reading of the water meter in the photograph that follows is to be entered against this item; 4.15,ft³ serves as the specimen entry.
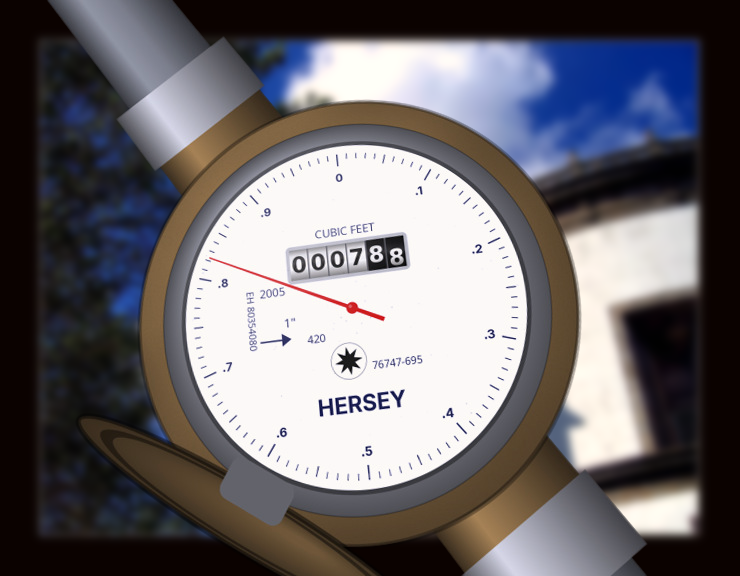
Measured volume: 787.82,ft³
